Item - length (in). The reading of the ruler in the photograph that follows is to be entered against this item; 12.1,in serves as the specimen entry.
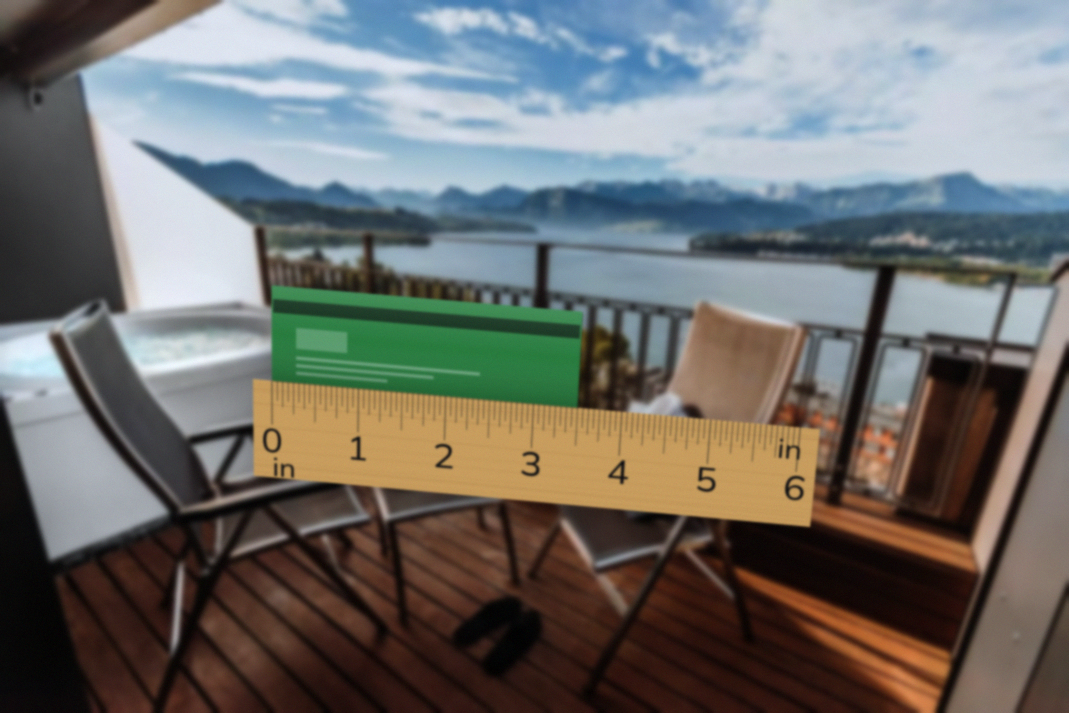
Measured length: 3.5,in
